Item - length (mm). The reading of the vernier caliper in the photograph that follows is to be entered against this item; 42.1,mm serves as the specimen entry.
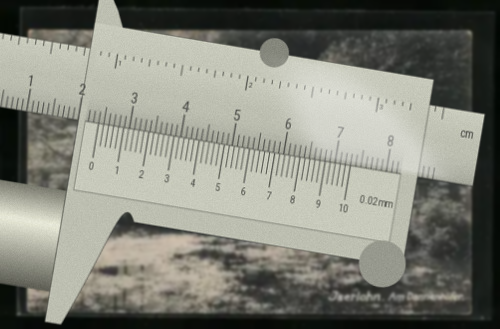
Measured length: 24.0,mm
